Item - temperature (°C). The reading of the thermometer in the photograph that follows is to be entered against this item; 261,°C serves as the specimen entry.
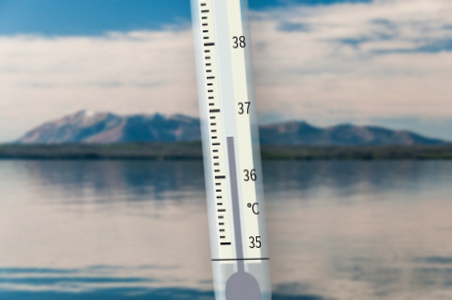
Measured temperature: 36.6,°C
